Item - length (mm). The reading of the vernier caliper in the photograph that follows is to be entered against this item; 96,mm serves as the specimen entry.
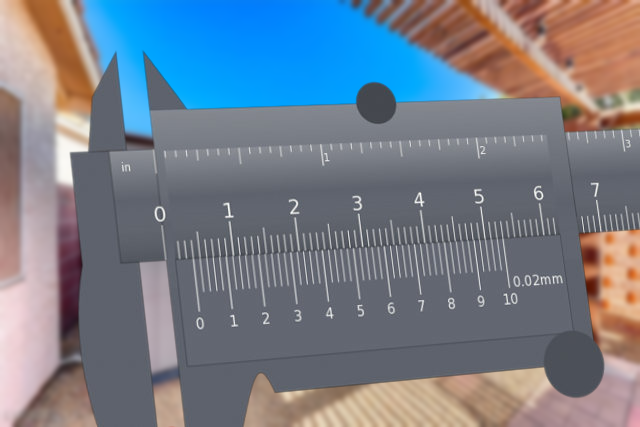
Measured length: 4.0,mm
